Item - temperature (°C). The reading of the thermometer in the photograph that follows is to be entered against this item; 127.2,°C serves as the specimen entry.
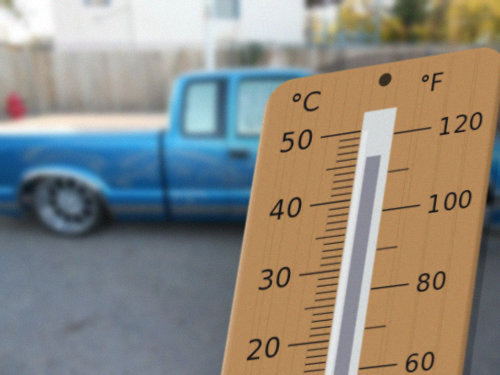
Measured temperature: 46,°C
